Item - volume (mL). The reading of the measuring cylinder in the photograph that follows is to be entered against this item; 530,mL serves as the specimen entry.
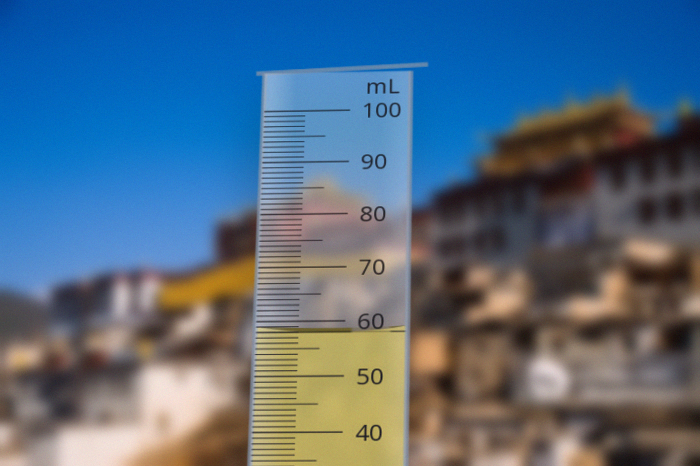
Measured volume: 58,mL
